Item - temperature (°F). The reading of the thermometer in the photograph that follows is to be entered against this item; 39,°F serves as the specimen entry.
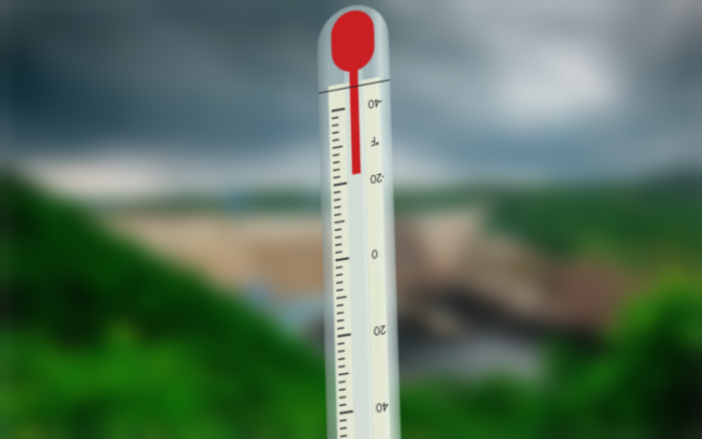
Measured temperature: -22,°F
